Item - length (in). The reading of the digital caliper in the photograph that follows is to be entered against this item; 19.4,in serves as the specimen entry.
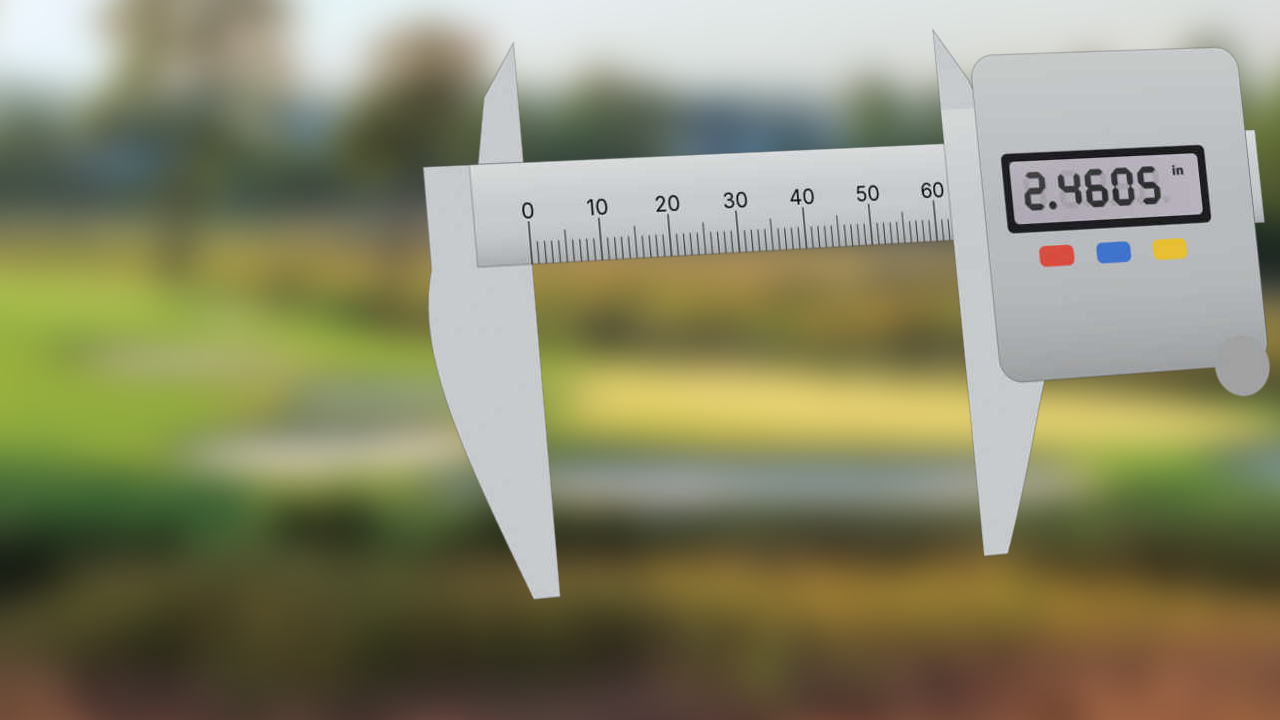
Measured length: 2.4605,in
